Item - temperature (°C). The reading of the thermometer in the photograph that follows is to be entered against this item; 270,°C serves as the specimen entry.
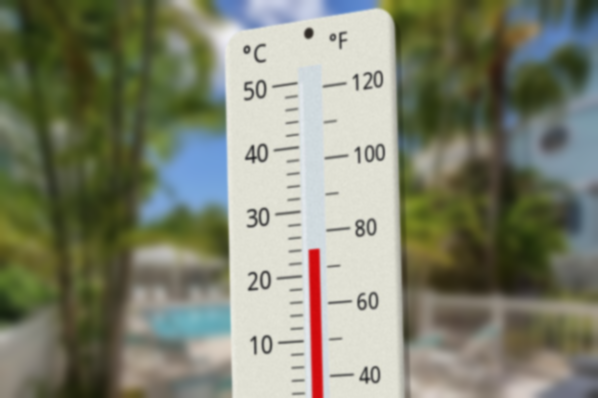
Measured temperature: 24,°C
